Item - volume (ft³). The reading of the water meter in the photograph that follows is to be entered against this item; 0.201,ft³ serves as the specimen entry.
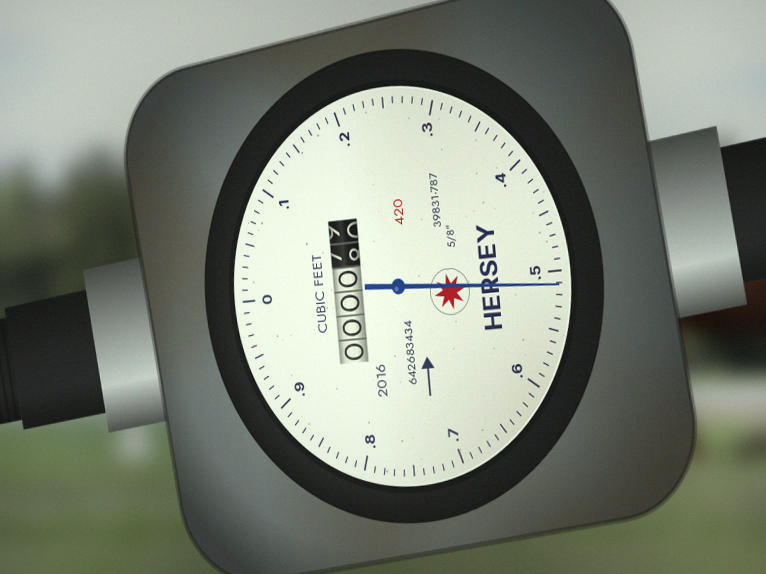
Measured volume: 79.51,ft³
